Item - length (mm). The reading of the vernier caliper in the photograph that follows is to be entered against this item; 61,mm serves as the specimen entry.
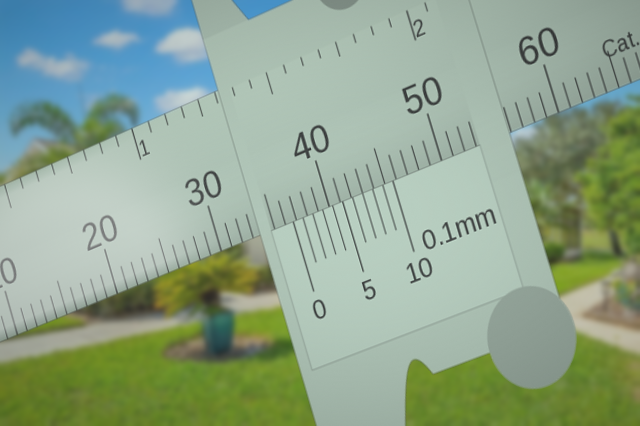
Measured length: 36.7,mm
